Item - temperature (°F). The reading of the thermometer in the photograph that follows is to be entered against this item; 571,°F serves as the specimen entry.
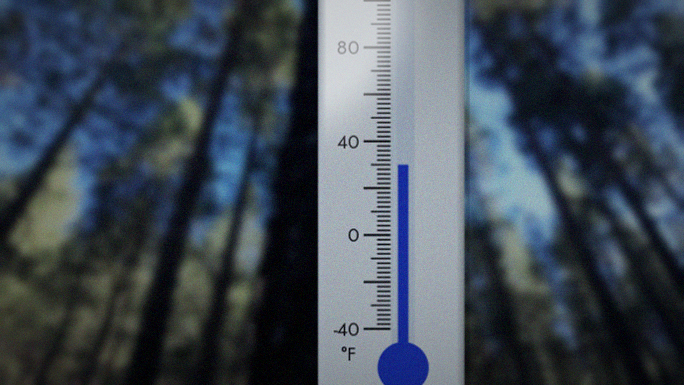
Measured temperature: 30,°F
